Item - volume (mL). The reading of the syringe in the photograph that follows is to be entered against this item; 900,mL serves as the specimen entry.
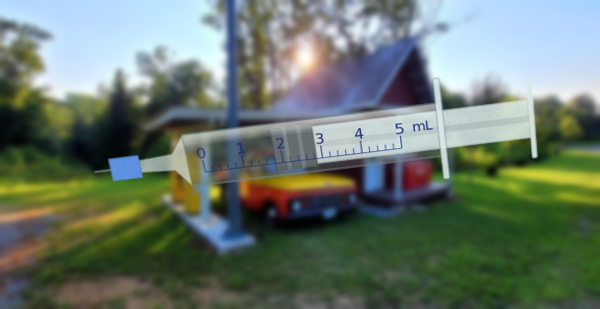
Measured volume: 1.8,mL
